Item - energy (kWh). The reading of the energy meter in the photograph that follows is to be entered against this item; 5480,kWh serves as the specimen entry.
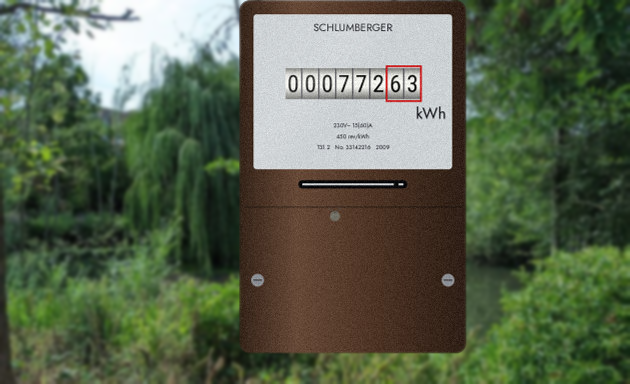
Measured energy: 772.63,kWh
